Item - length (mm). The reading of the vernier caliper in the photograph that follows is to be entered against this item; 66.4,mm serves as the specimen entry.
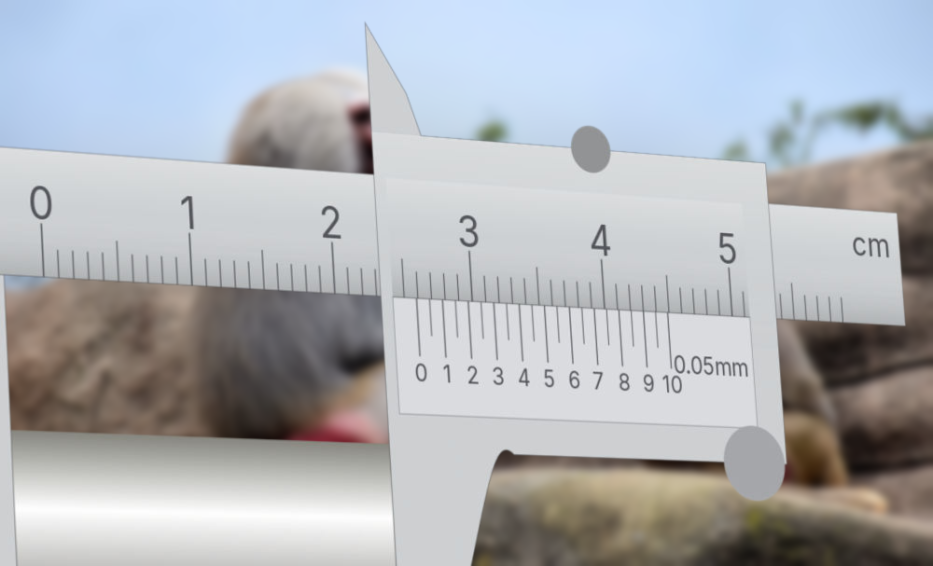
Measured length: 25.9,mm
